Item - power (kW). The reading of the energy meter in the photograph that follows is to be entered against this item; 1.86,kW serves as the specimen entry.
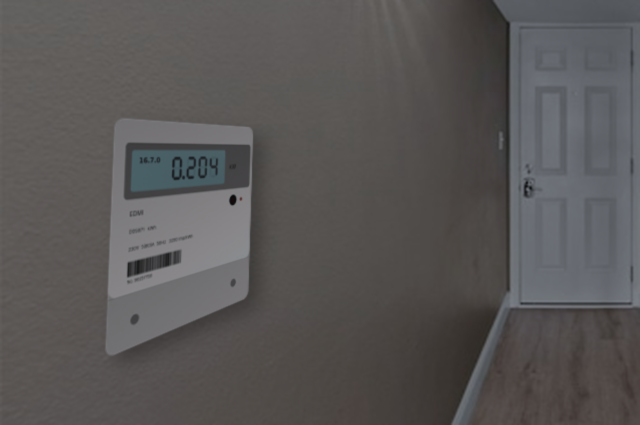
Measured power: 0.204,kW
